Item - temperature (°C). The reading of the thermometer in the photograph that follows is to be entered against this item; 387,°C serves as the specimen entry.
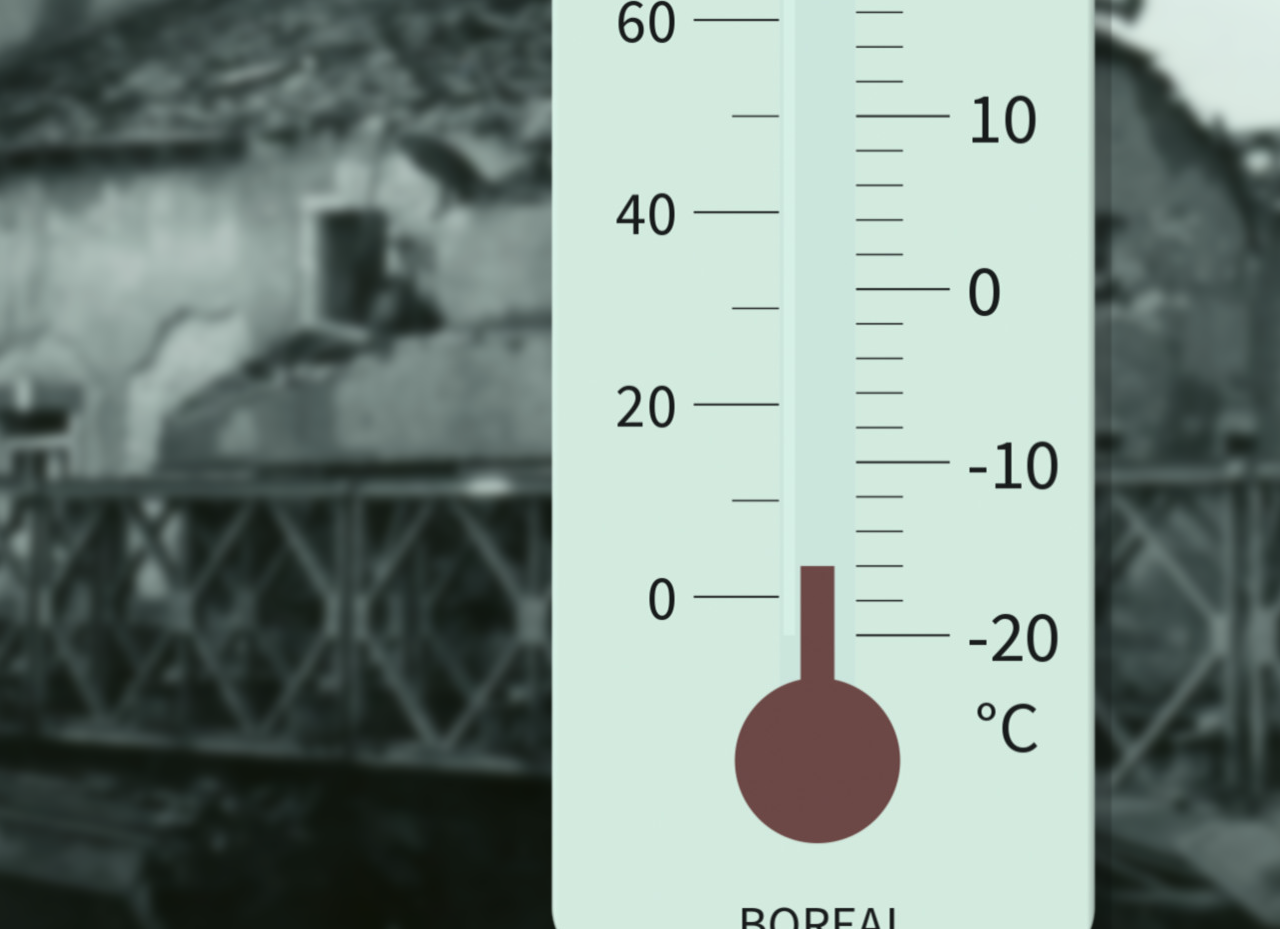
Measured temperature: -16,°C
